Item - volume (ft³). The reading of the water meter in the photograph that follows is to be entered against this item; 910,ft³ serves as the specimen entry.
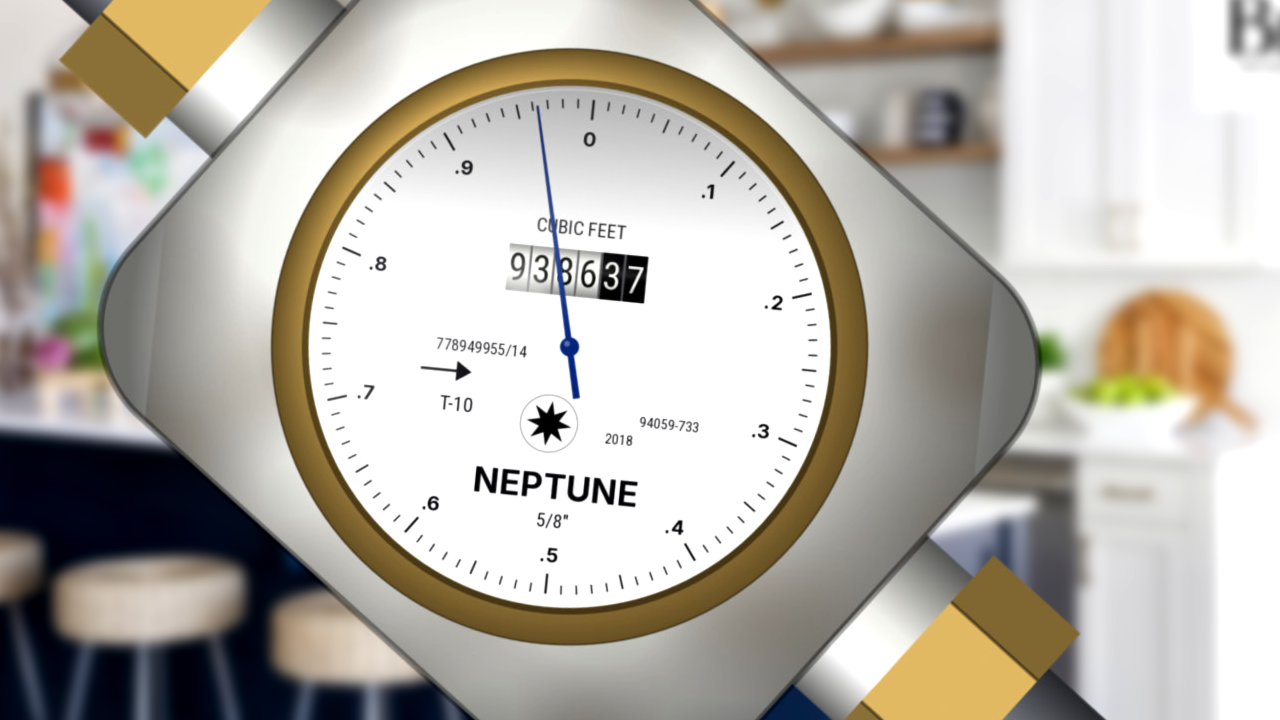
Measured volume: 938636.96,ft³
